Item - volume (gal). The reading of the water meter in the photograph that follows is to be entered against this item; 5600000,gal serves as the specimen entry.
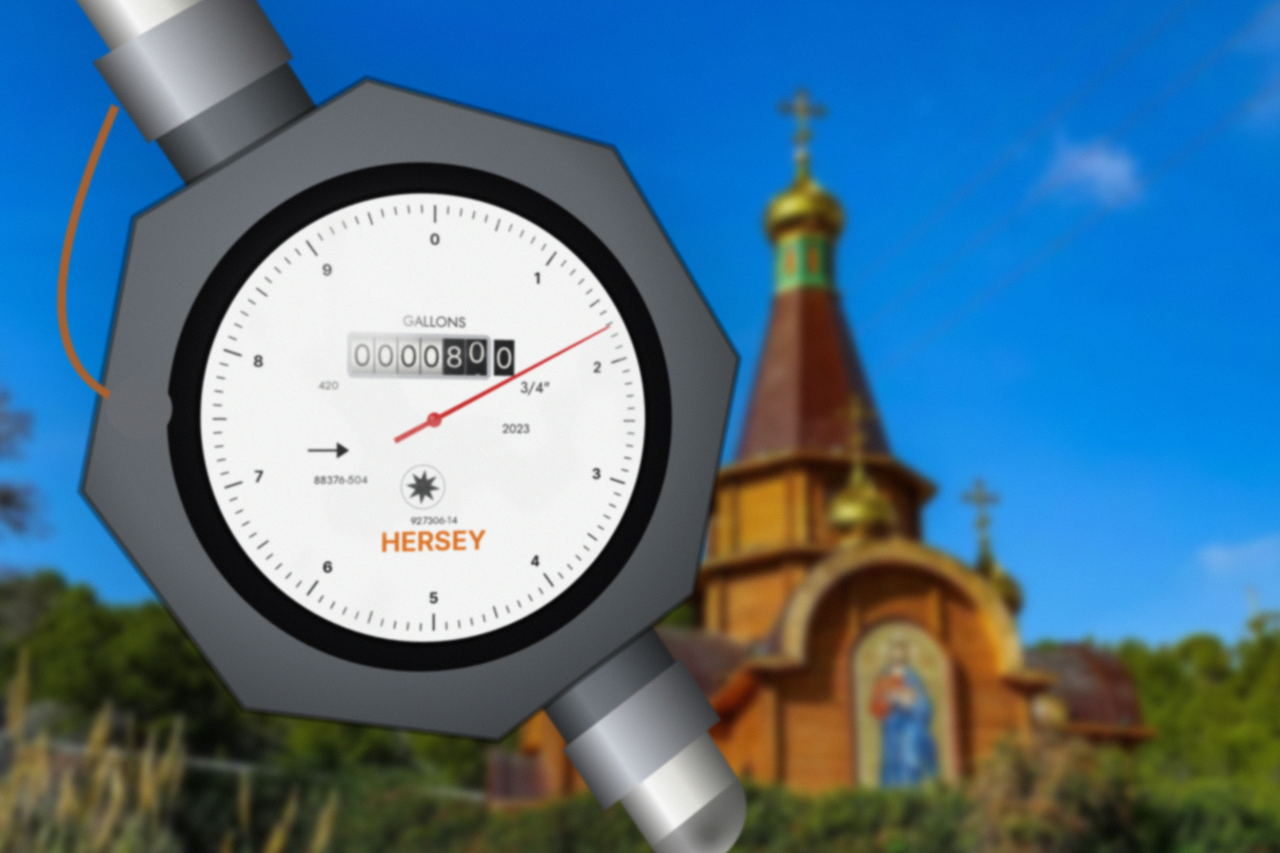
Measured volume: 801.7,gal
